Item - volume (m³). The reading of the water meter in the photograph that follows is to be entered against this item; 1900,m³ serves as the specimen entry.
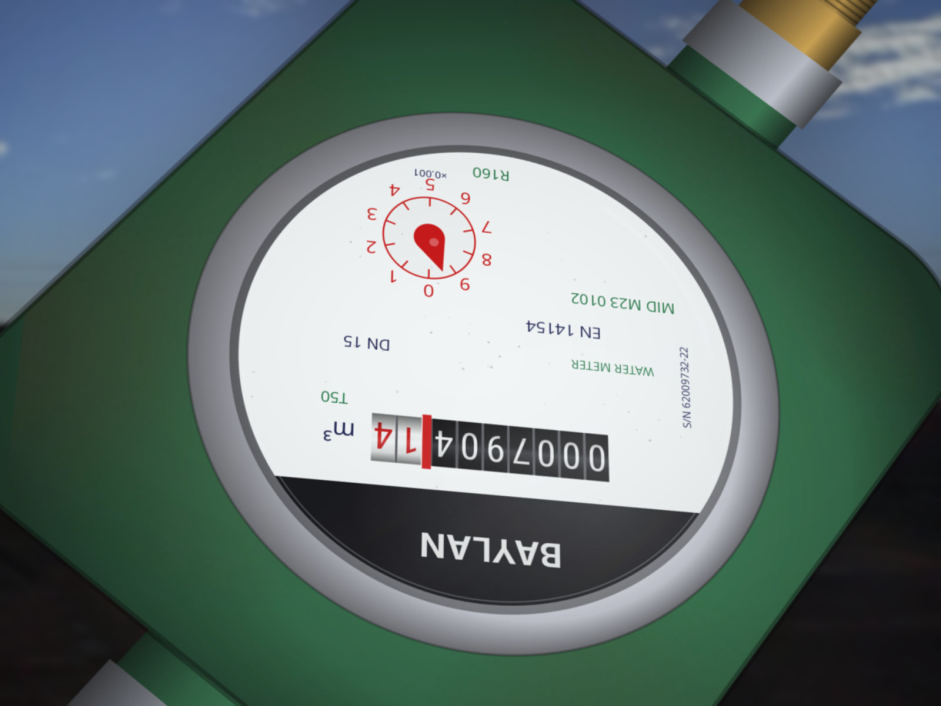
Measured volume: 7904.139,m³
